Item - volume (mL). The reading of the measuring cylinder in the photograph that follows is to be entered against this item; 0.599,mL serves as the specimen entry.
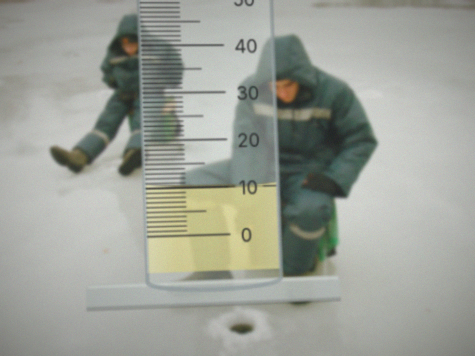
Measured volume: 10,mL
